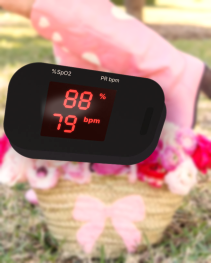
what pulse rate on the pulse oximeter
79 bpm
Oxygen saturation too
88 %
